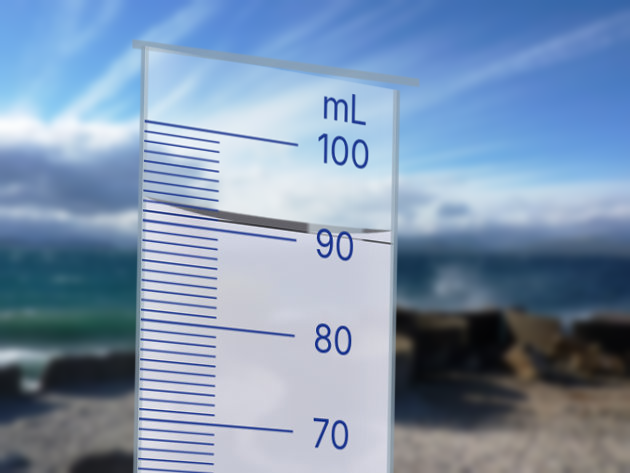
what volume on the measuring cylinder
91 mL
